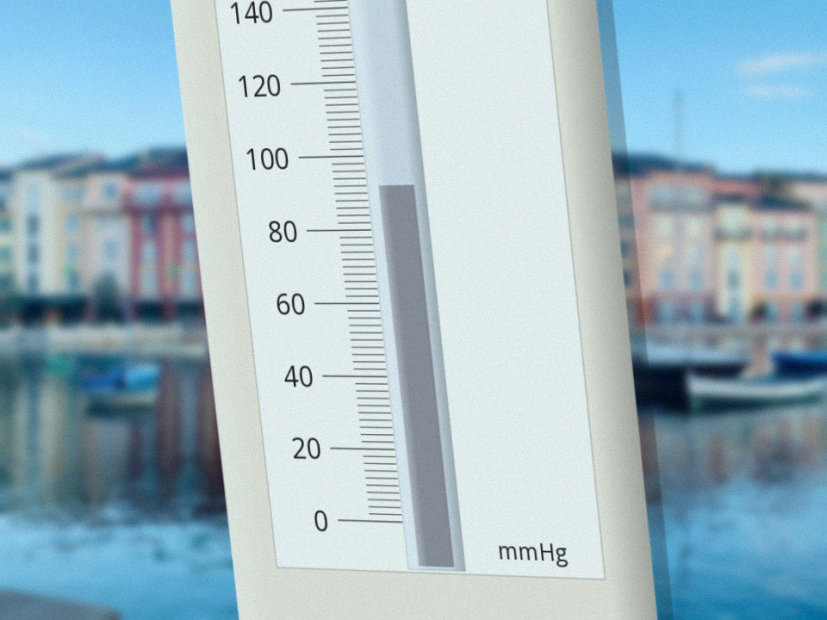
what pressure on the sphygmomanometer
92 mmHg
